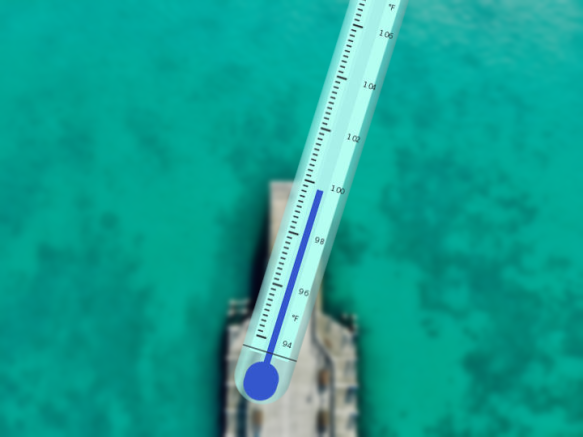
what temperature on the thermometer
99.8 °F
